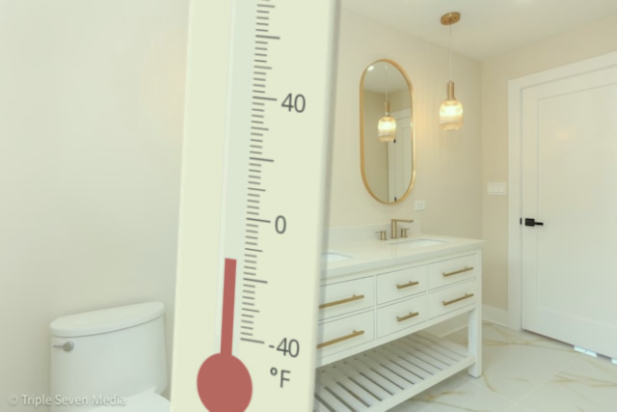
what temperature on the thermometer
-14 °F
